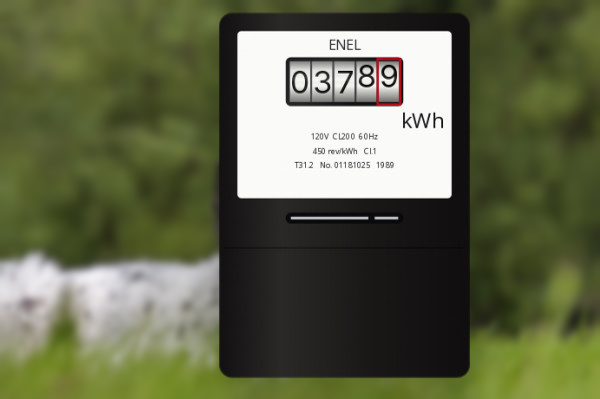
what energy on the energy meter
378.9 kWh
